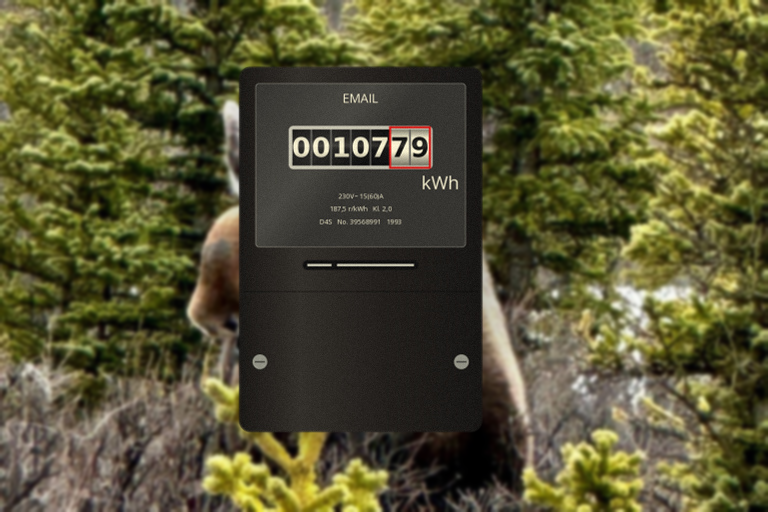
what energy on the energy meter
107.79 kWh
